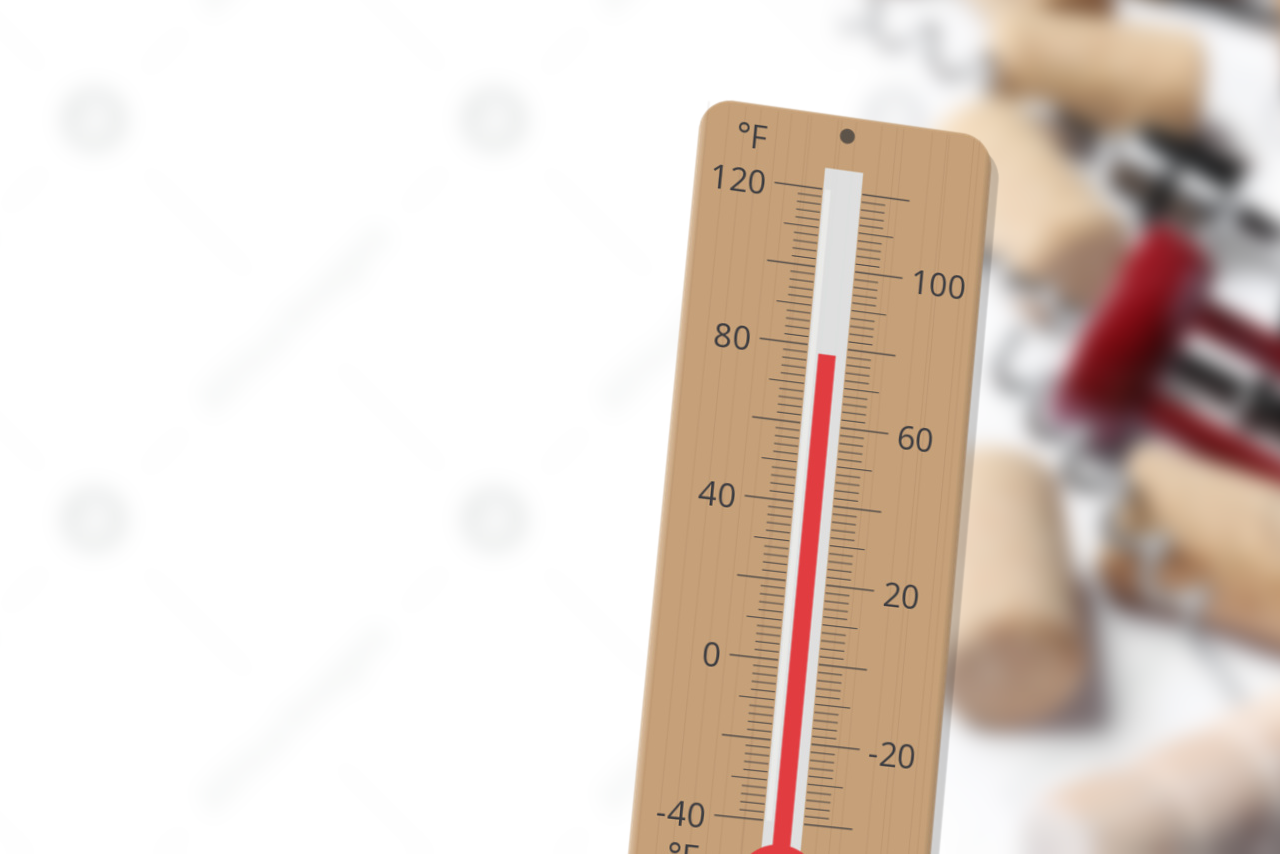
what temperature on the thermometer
78 °F
